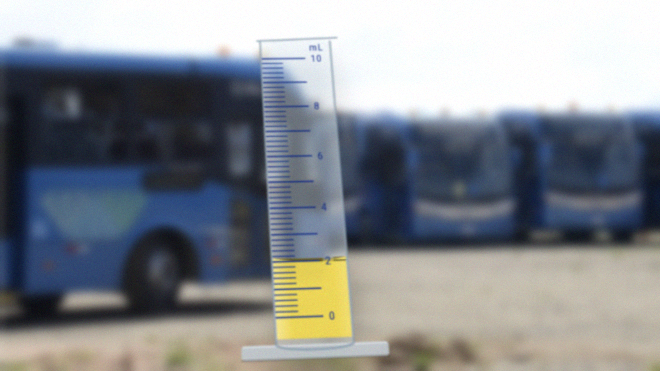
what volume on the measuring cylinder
2 mL
